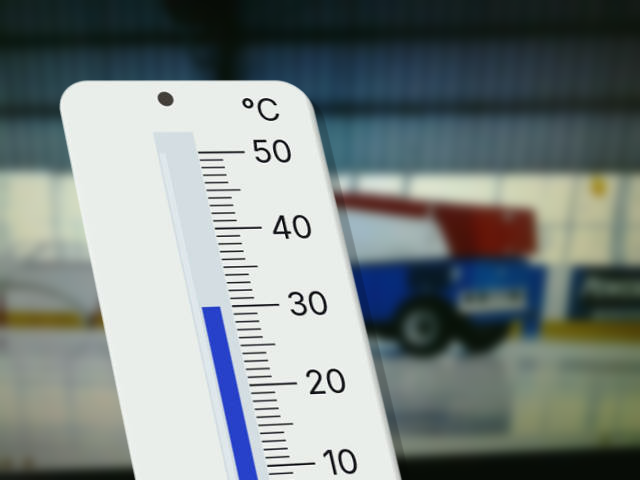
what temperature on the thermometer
30 °C
